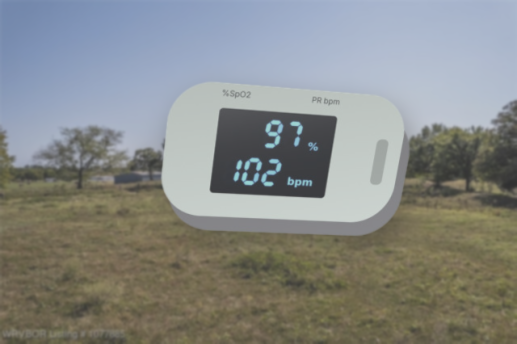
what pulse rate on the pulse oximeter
102 bpm
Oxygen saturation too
97 %
